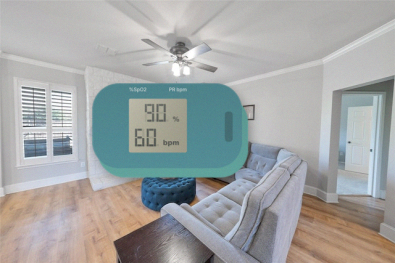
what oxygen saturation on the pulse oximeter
90 %
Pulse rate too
60 bpm
